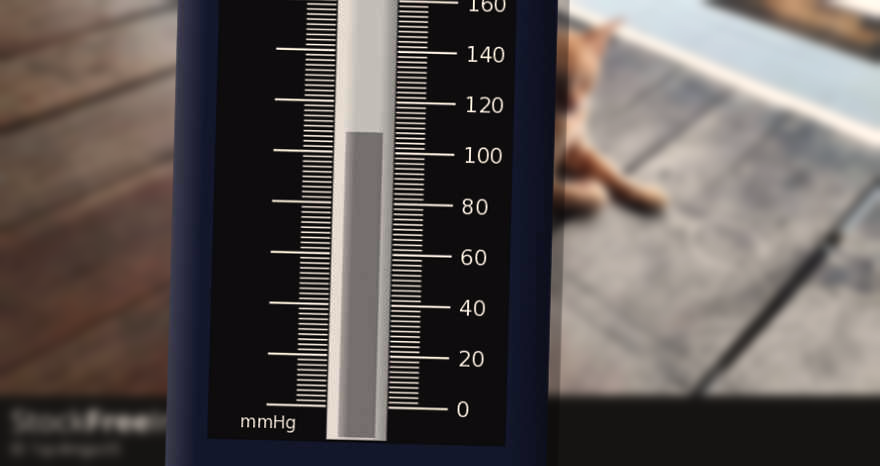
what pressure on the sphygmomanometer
108 mmHg
